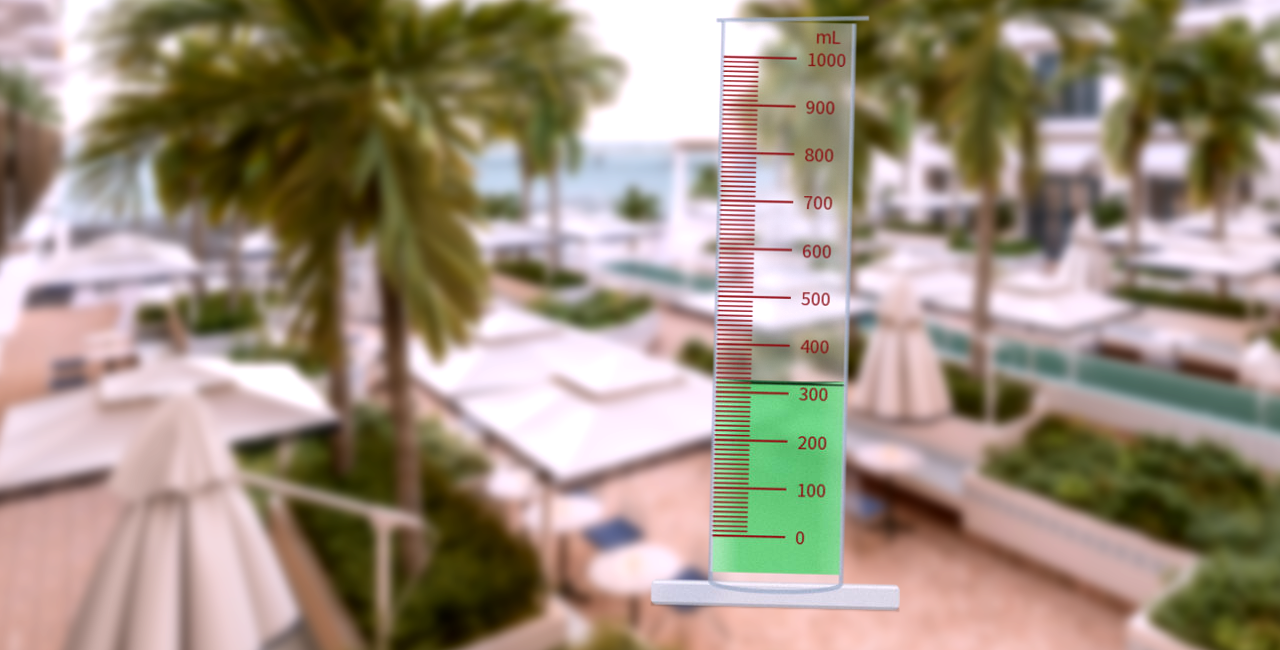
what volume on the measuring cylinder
320 mL
